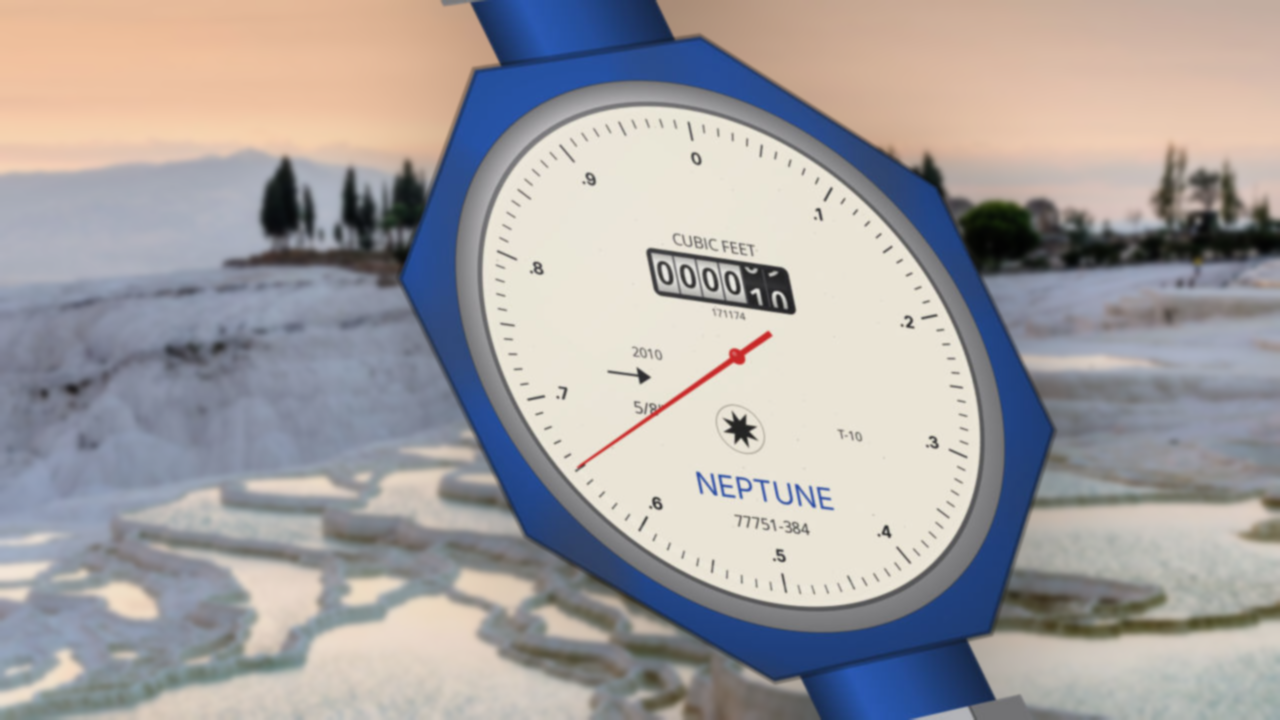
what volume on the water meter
9.65 ft³
